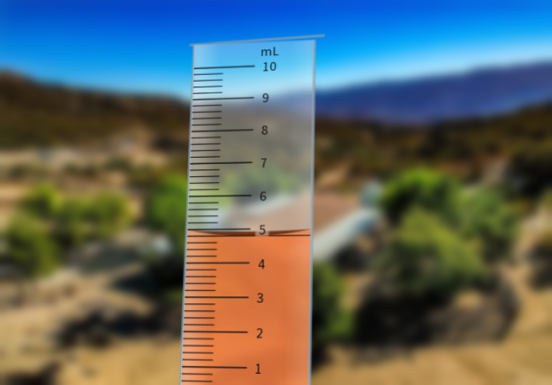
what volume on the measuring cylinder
4.8 mL
